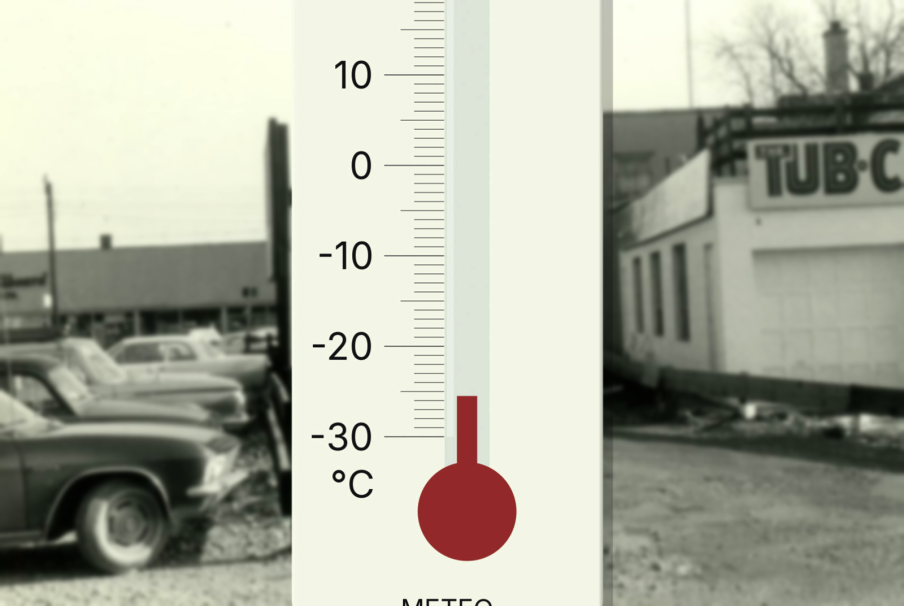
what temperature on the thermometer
-25.5 °C
